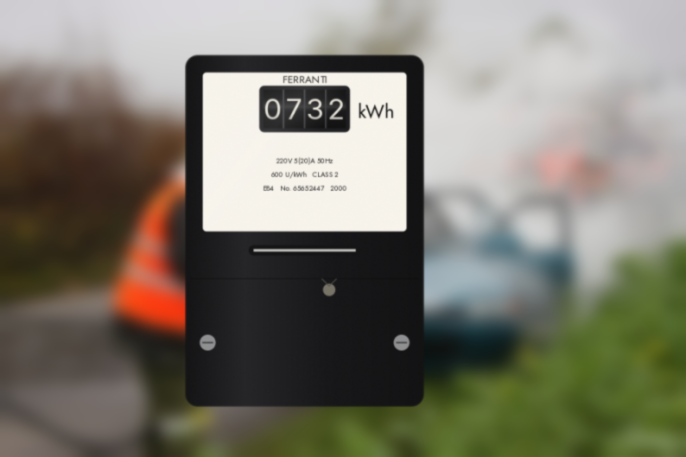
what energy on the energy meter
732 kWh
